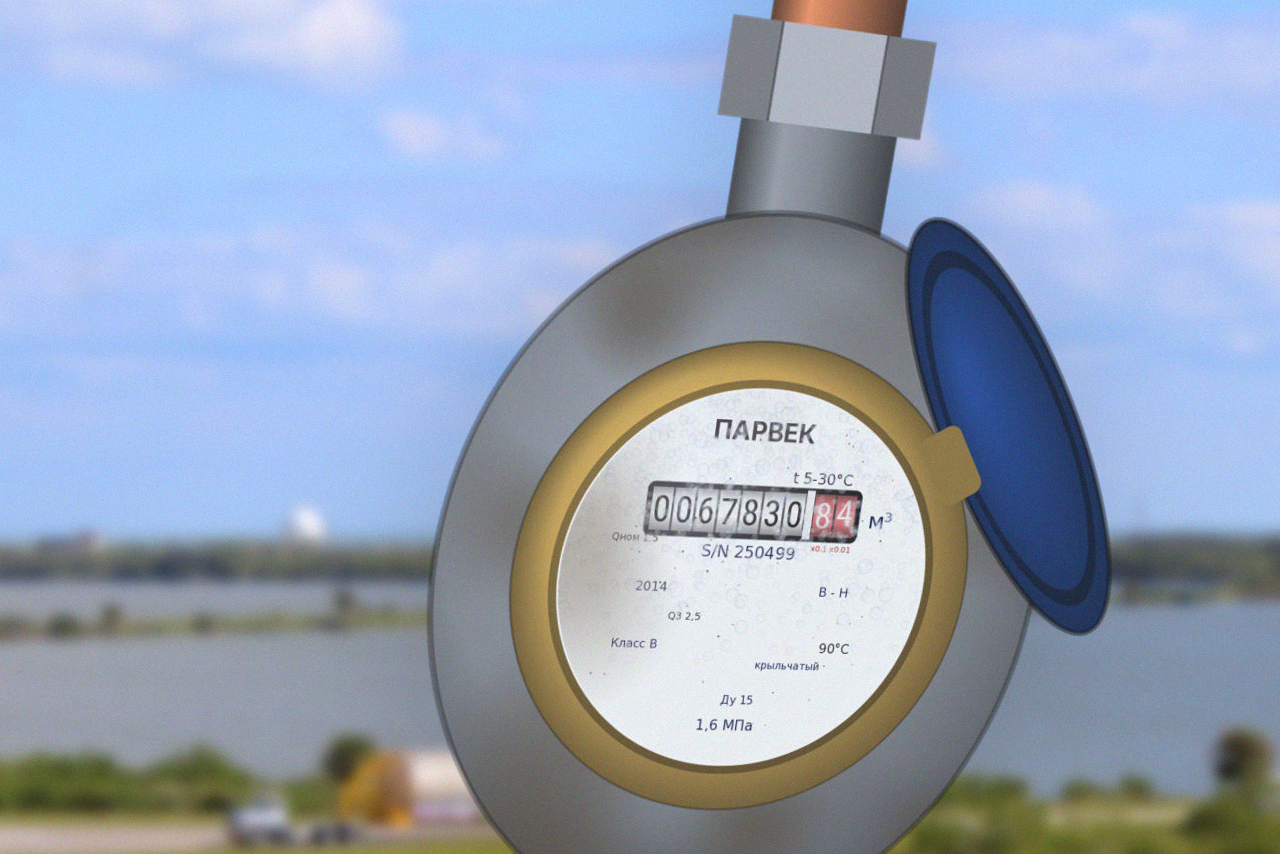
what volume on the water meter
67830.84 m³
